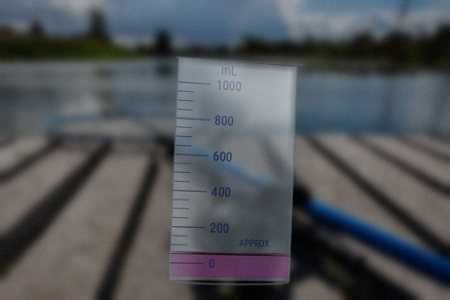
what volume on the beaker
50 mL
